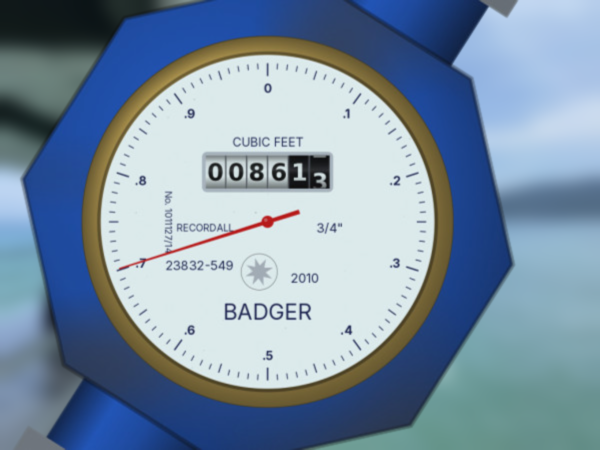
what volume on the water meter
8612.70 ft³
